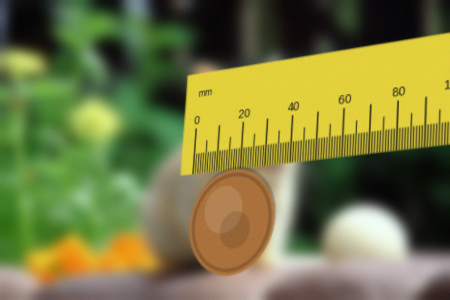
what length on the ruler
35 mm
